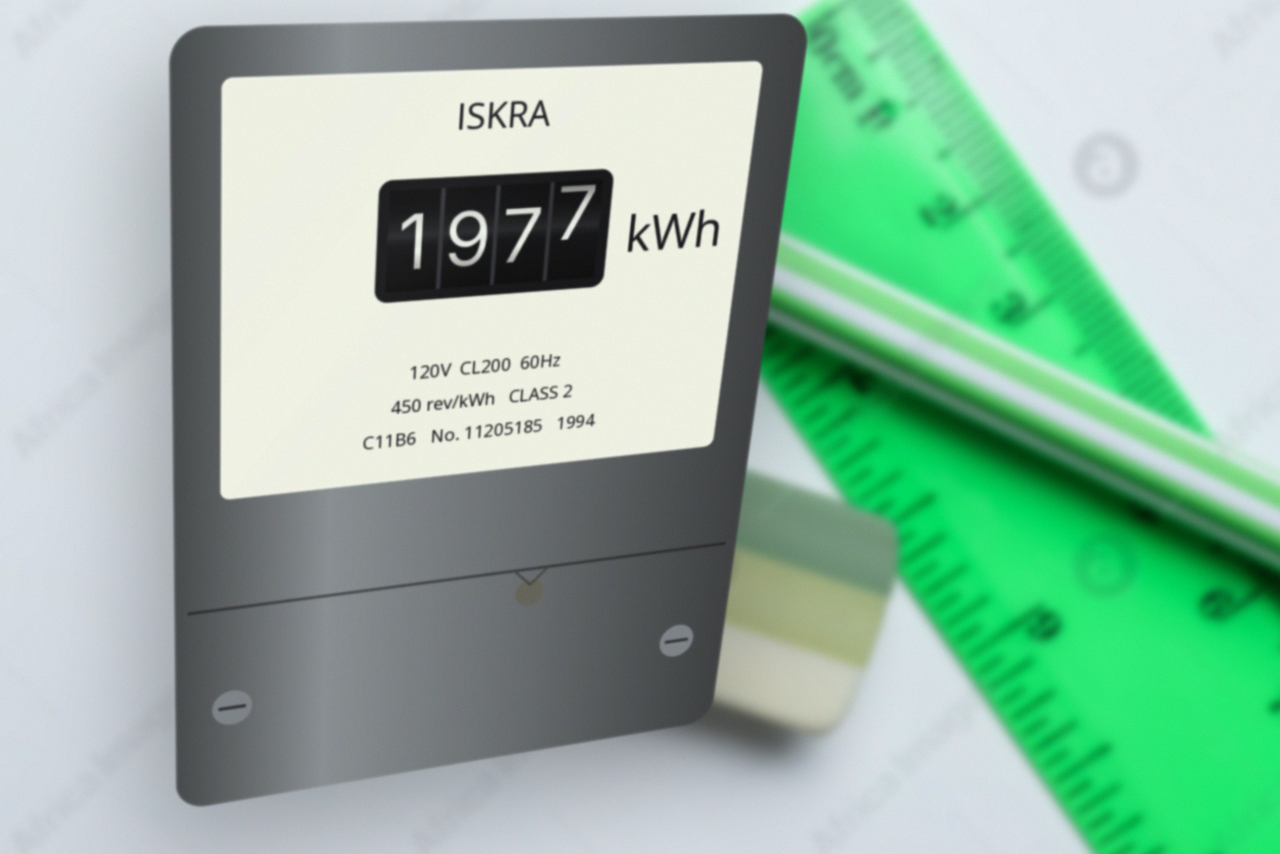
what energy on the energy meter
1977 kWh
